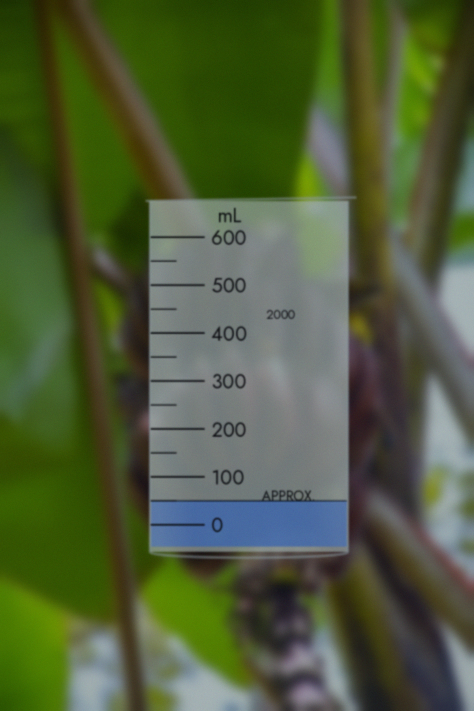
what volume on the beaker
50 mL
